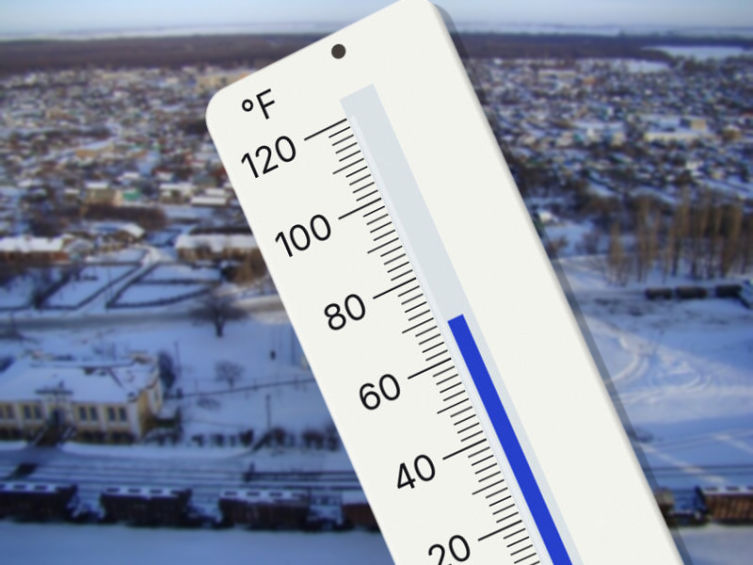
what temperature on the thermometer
68 °F
